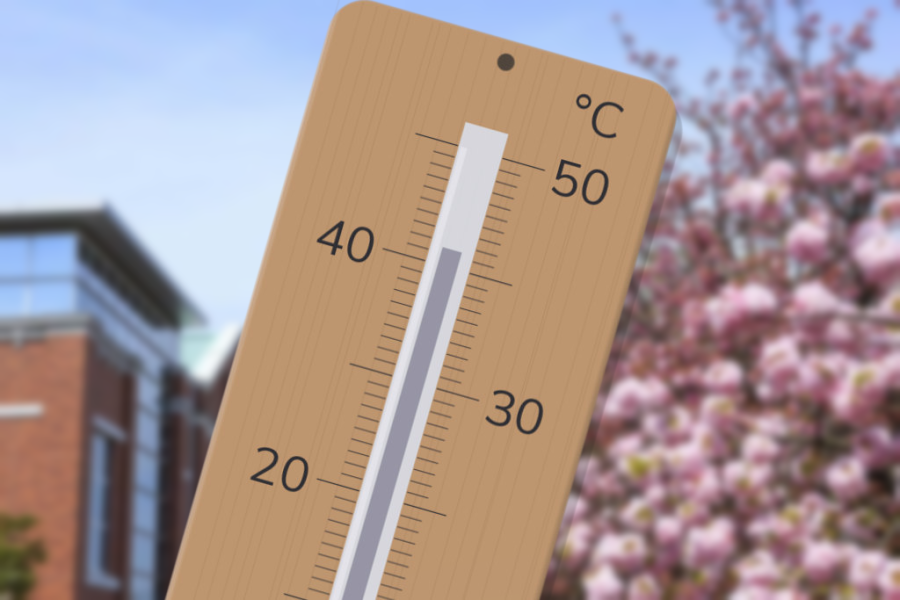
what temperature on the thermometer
41.5 °C
